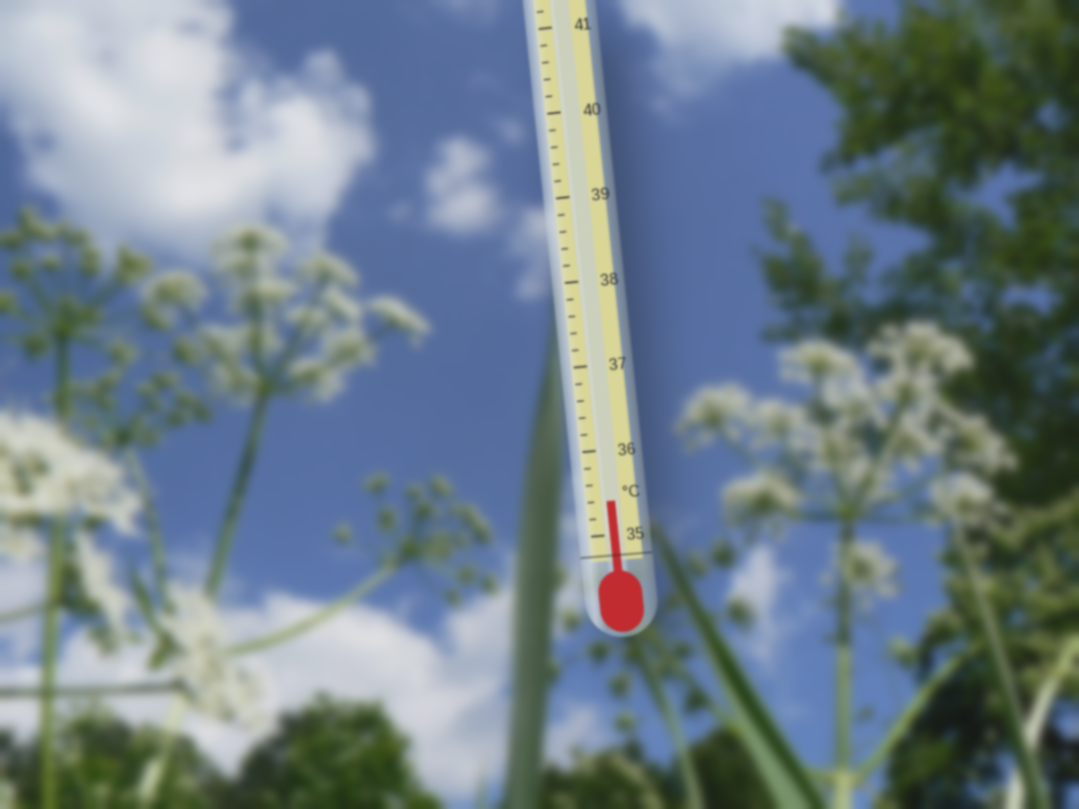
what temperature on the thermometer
35.4 °C
